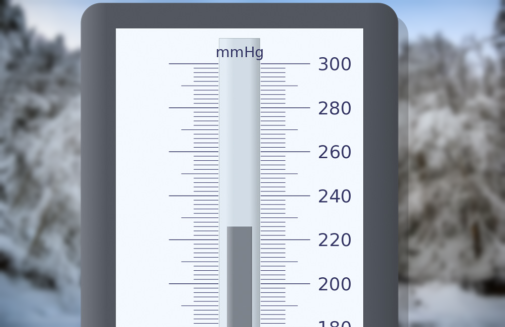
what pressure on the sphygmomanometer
226 mmHg
